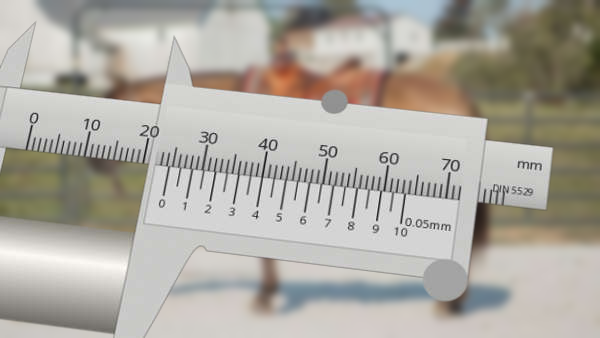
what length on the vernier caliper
24.4 mm
